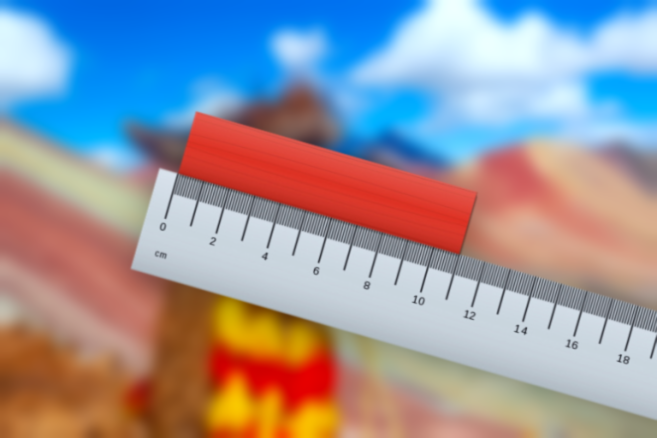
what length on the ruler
11 cm
